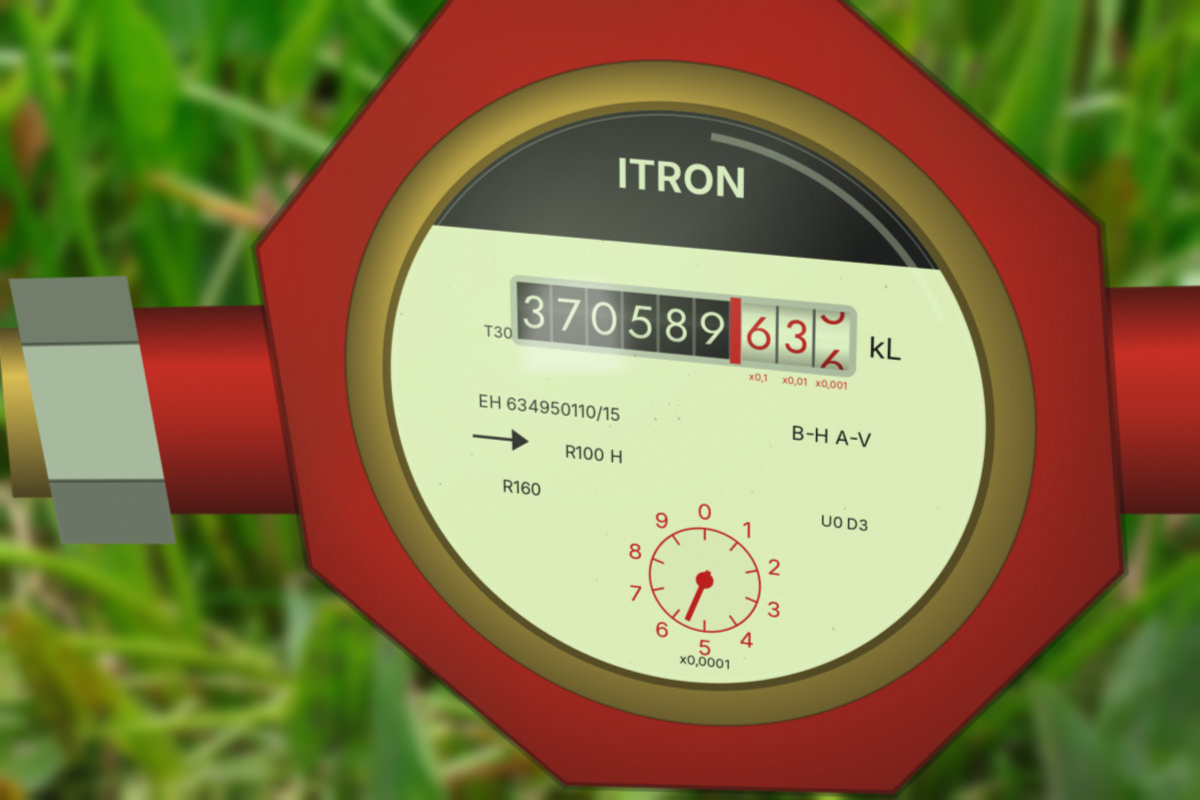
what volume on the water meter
370589.6355 kL
